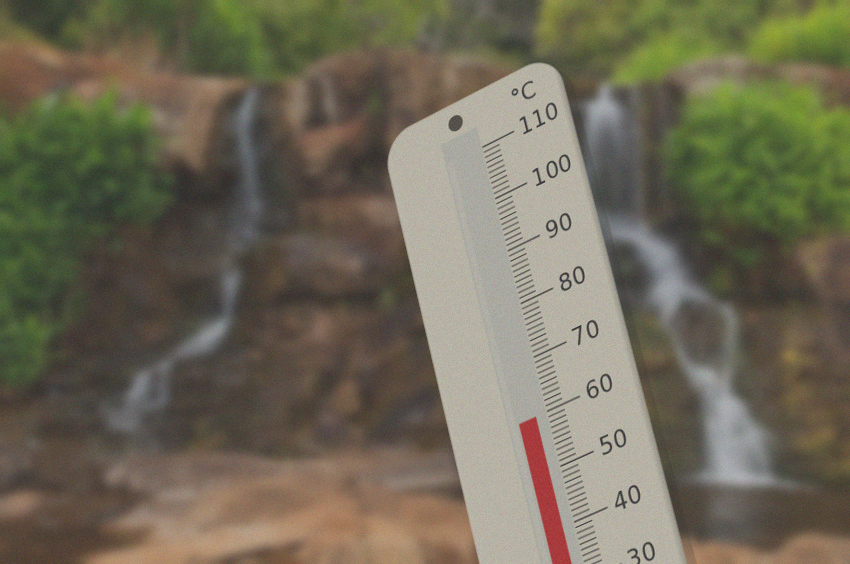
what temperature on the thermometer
60 °C
